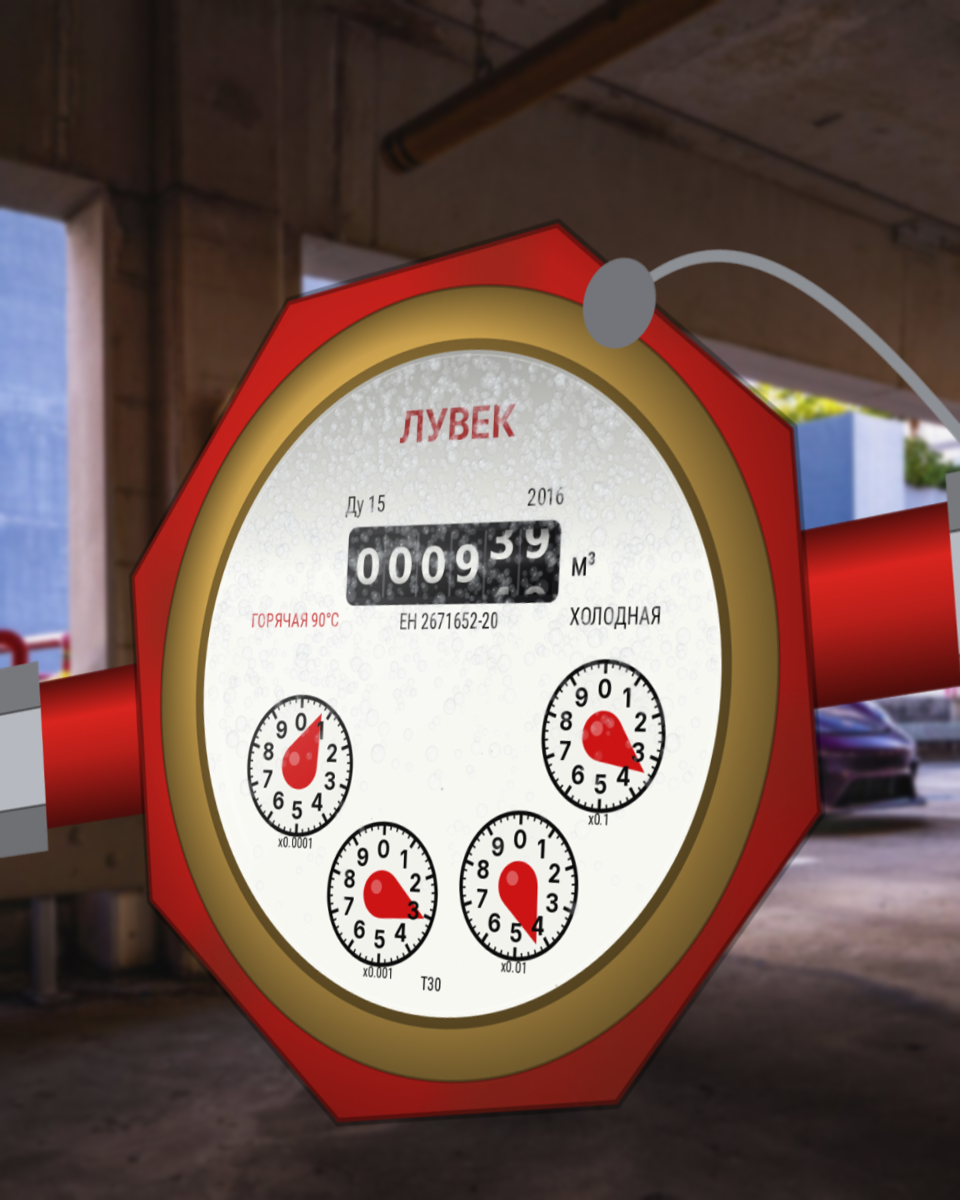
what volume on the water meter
939.3430 m³
